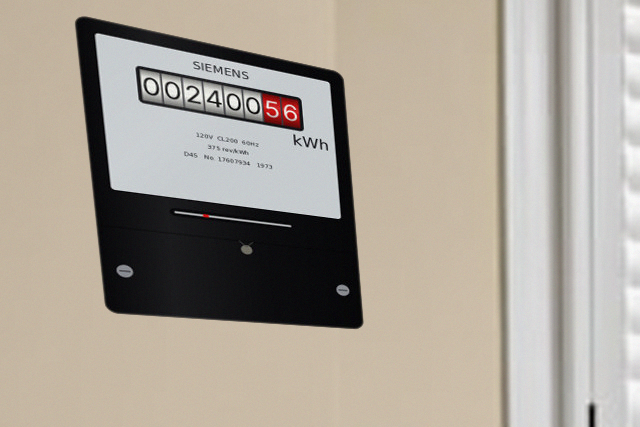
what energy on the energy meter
2400.56 kWh
